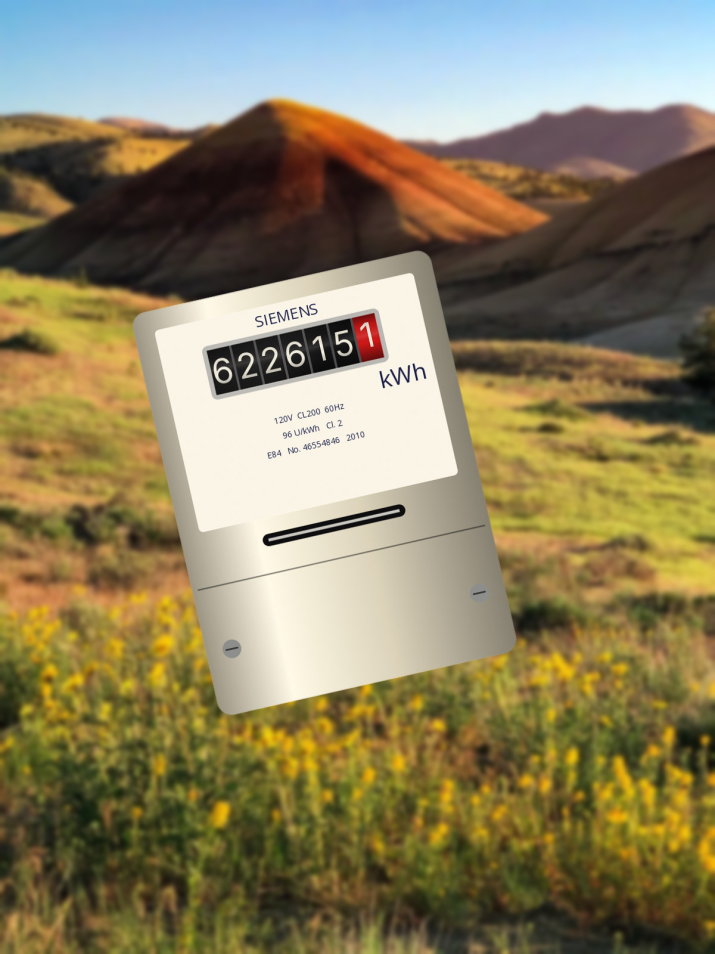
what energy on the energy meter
622615.1 kWh
